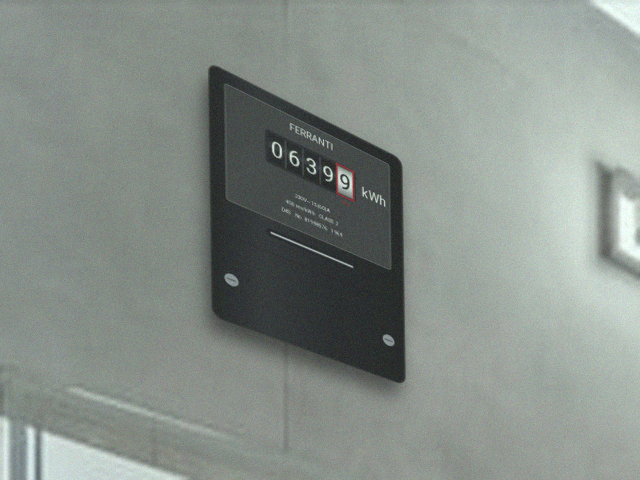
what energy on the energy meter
639.9 kWh
